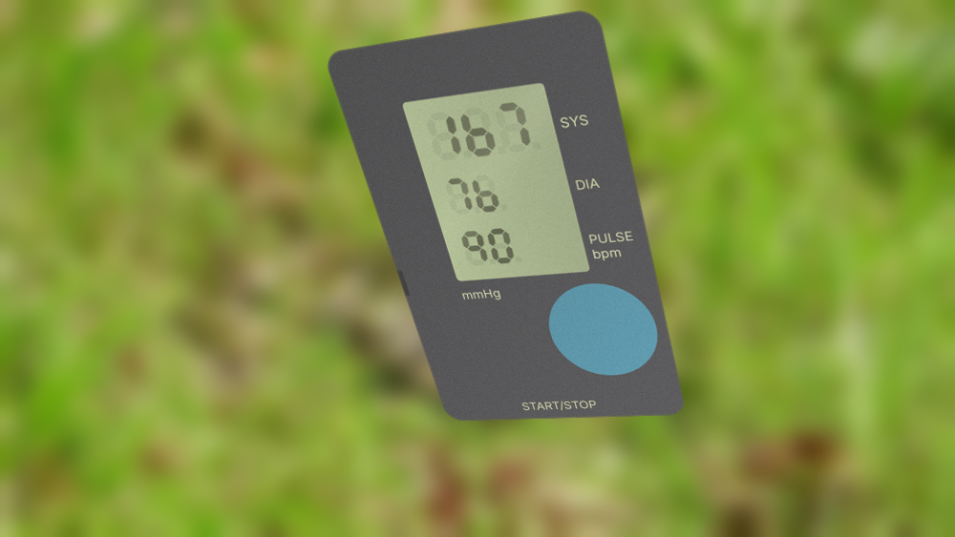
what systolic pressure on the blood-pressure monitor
167 mmHg
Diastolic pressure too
76 mmHg
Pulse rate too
90 bpm
